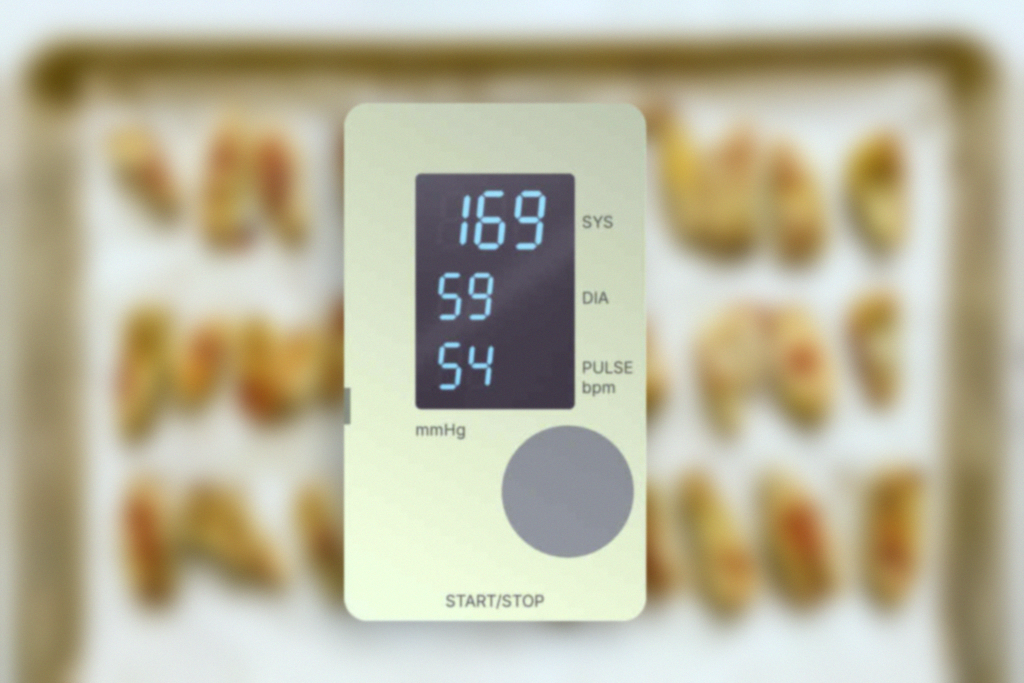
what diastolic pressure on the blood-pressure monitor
59 mmHg
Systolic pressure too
169 mmHg
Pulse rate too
54 bpm
